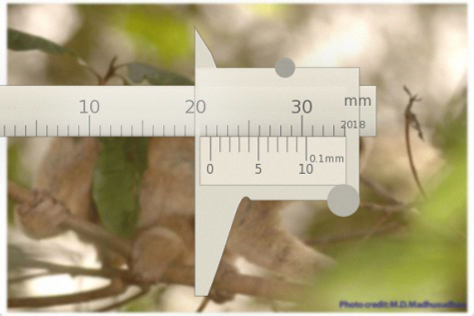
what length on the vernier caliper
21.4 mm
